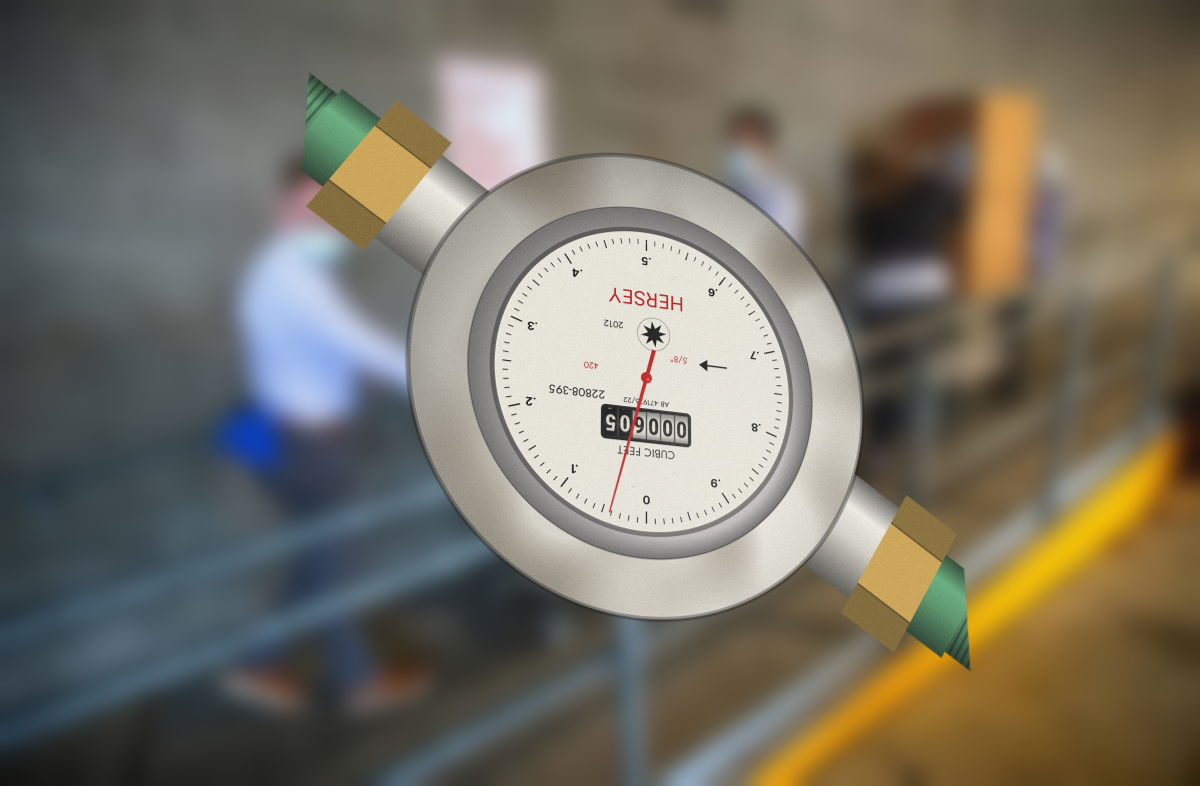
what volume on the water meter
605.04 ft³
